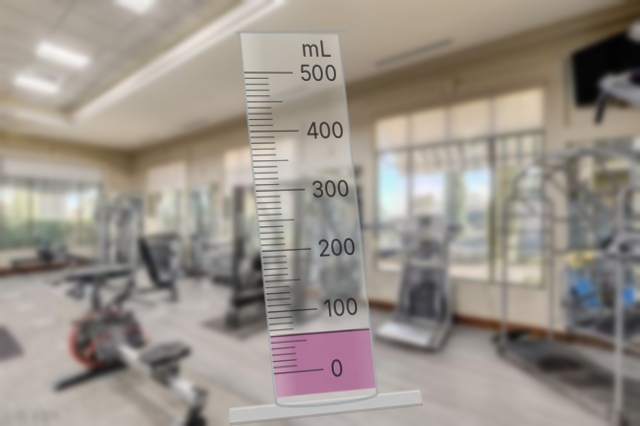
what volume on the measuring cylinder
60 mL
